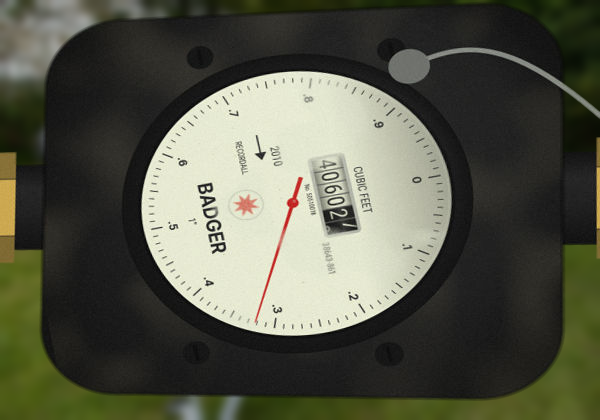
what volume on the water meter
406027.32 ft³
